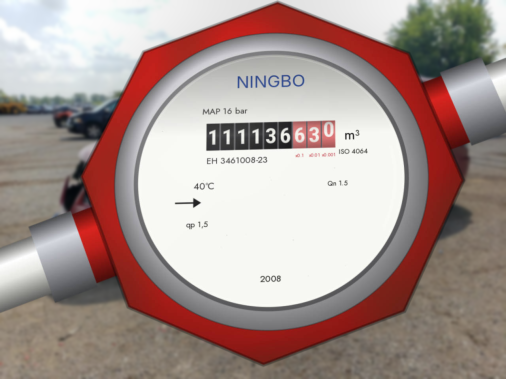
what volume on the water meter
111136.630 m³
